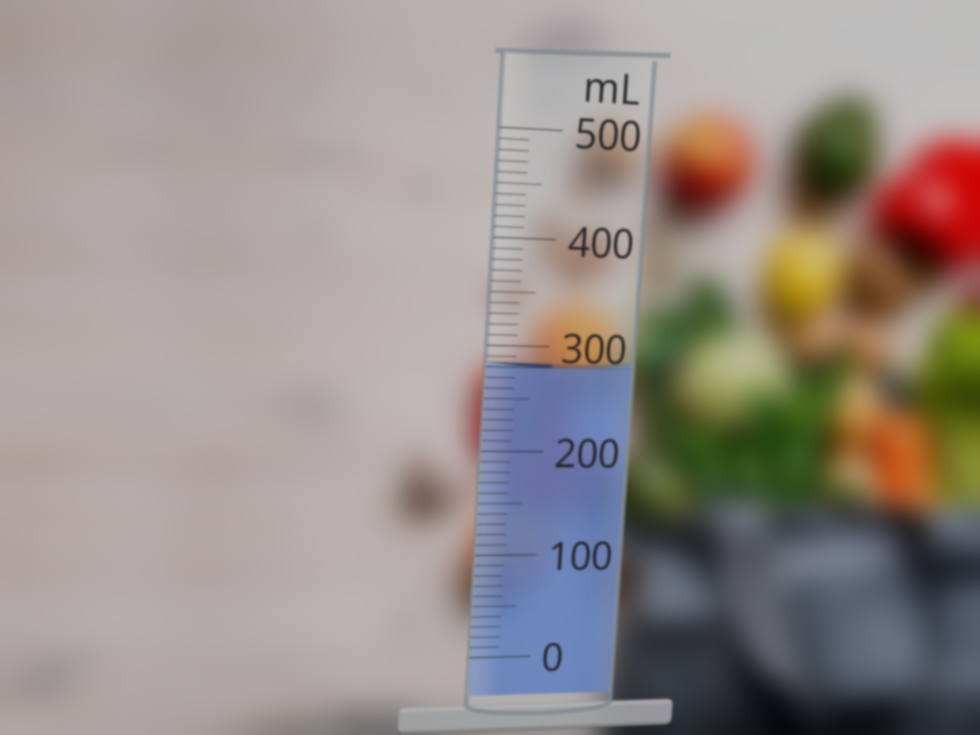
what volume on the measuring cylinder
280 mL
